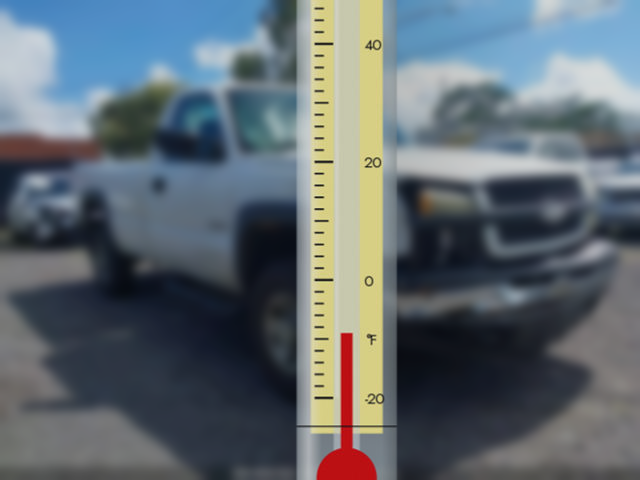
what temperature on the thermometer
-9 °F
